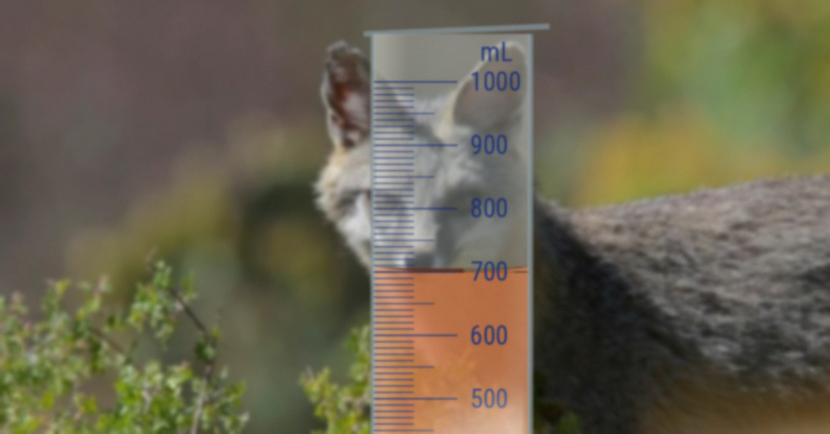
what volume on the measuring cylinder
700 mL
